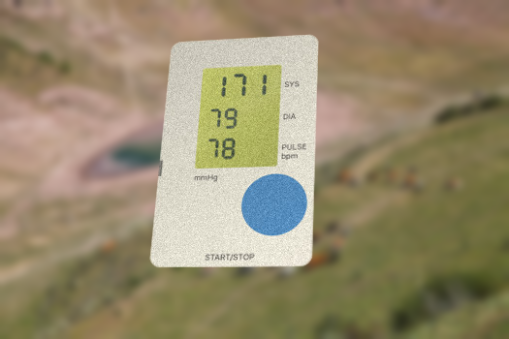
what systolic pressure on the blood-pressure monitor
171 mmHg
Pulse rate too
78 bpm
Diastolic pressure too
79 mmHg
